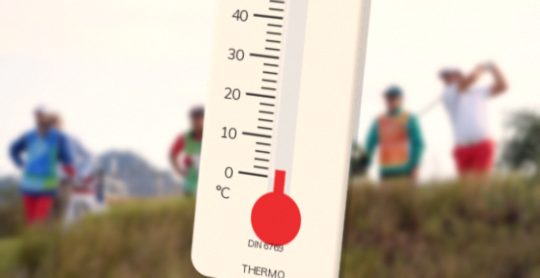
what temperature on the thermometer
2 °C
